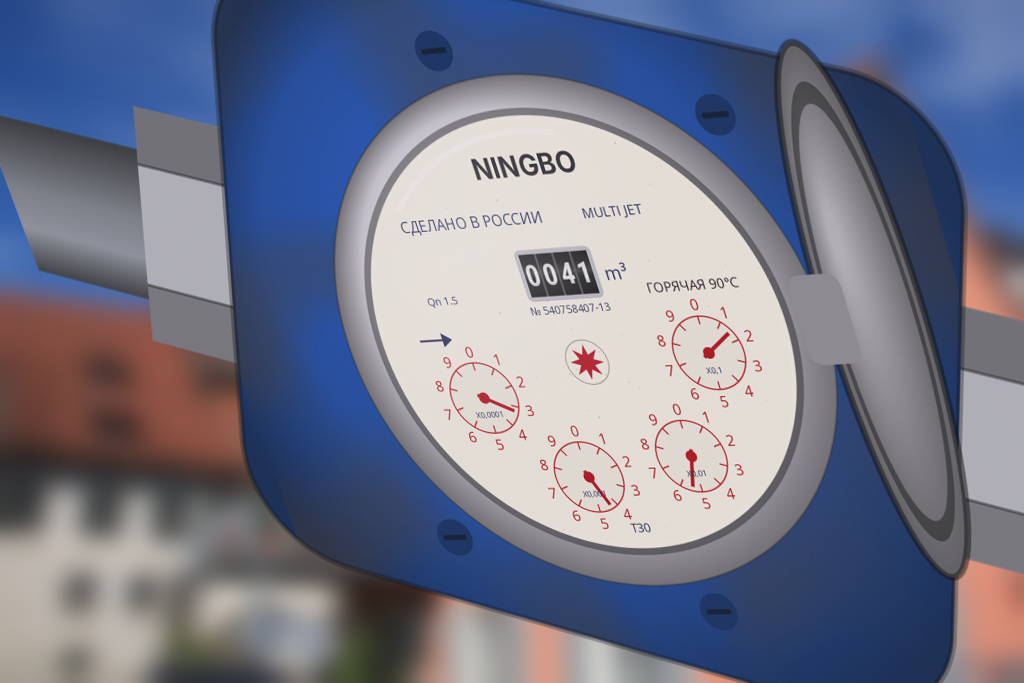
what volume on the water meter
41.1543 m³
